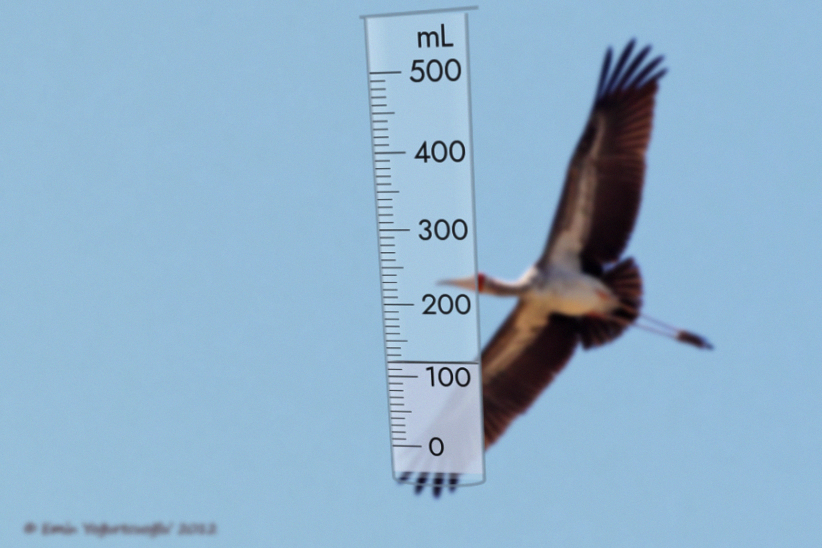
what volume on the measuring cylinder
120 mL
